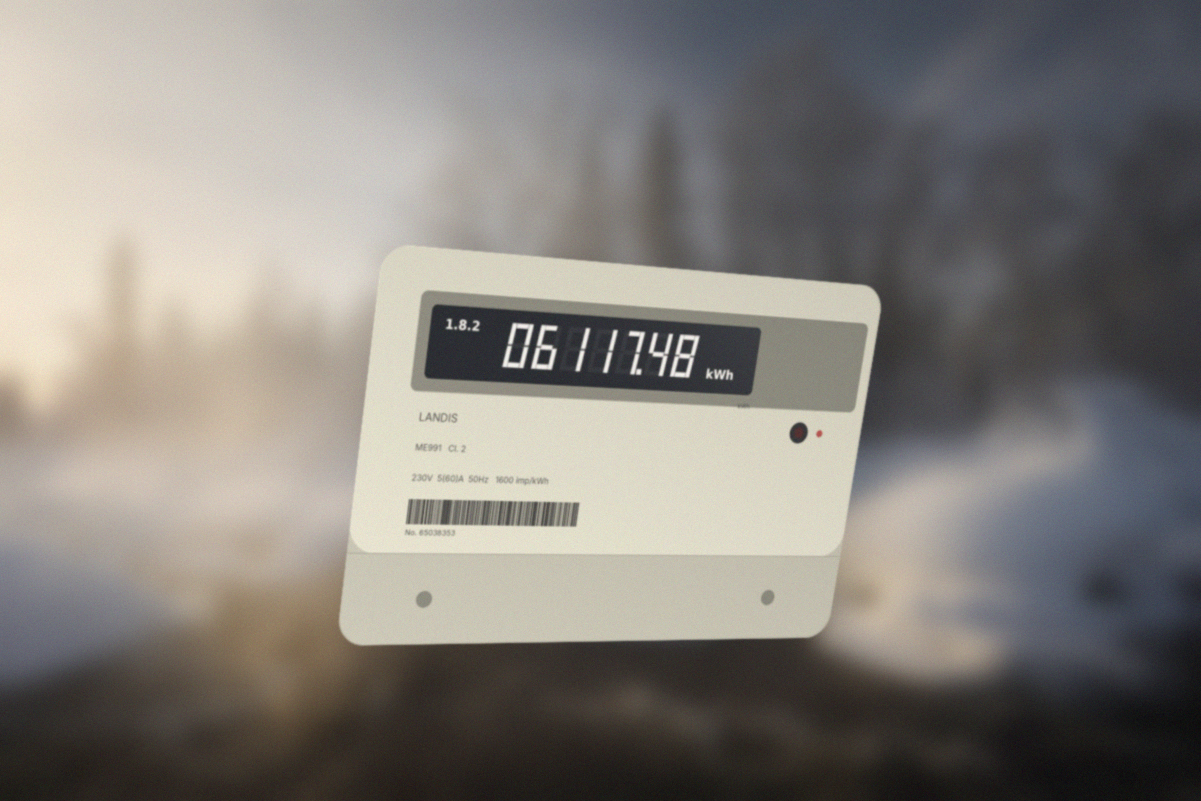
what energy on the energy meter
6117.48 kWh
